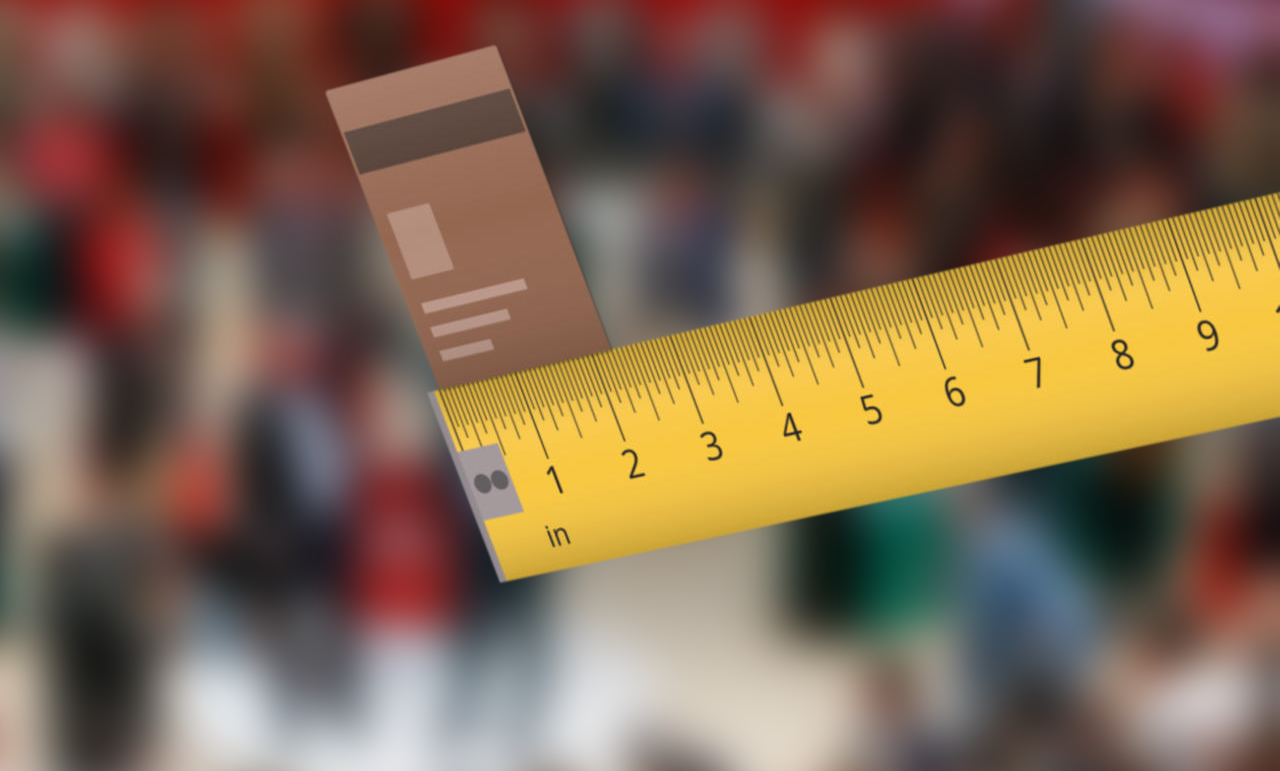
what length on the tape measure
2.25 in
